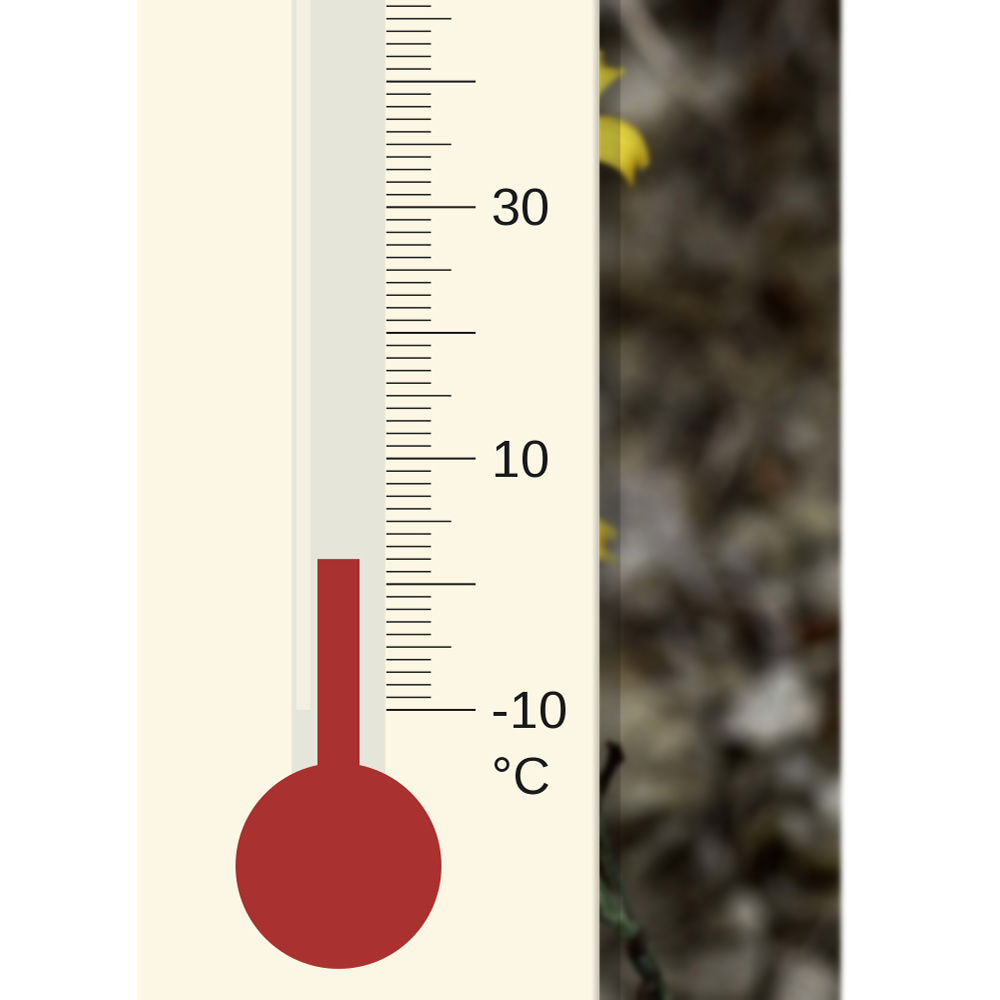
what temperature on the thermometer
2 °C
